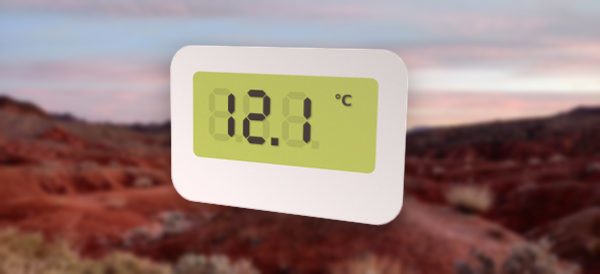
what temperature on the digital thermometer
12.1 °C
